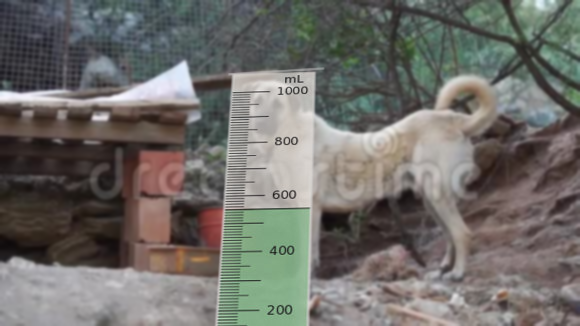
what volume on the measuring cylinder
550 mL
